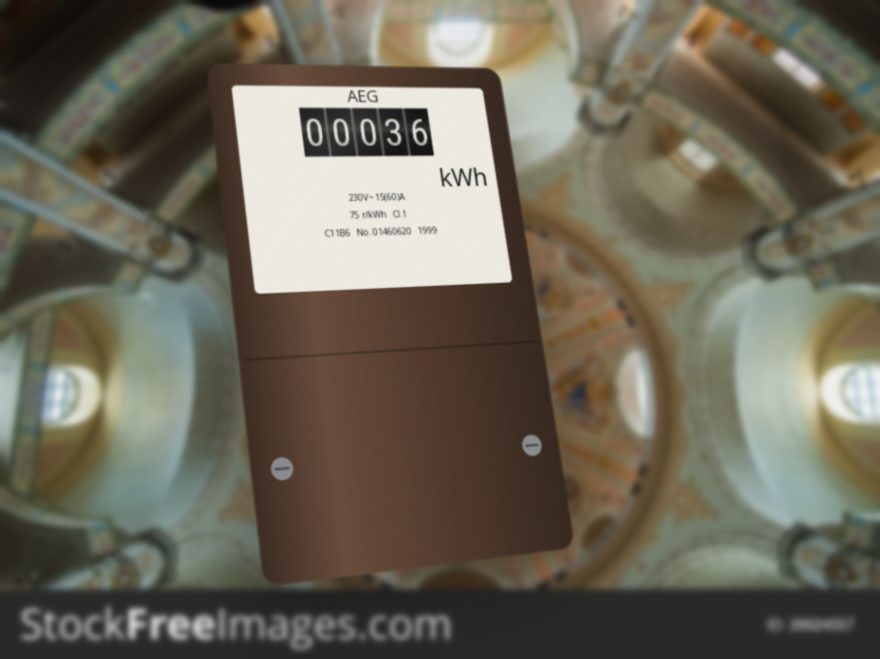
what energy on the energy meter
36 kWh
